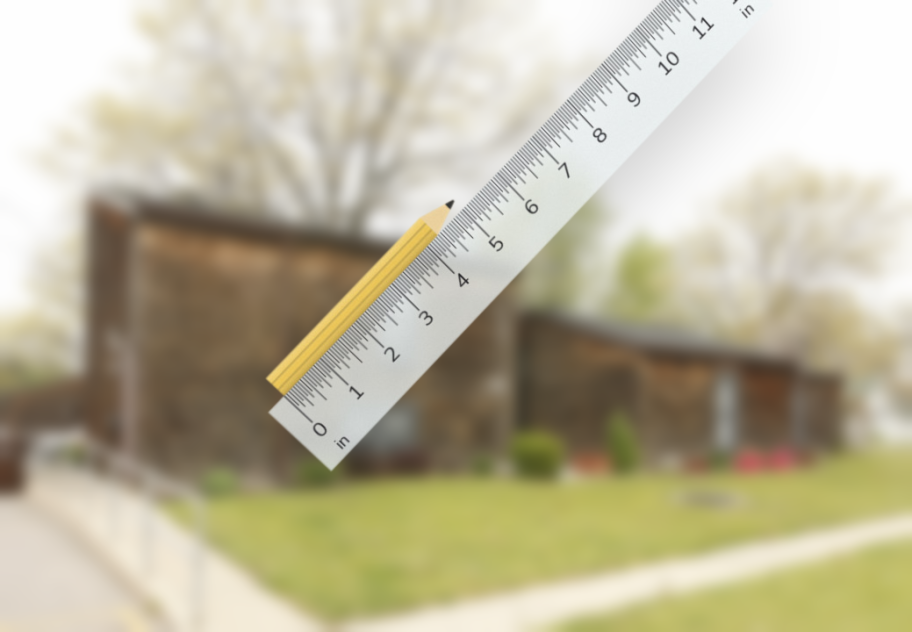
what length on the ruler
5 in
